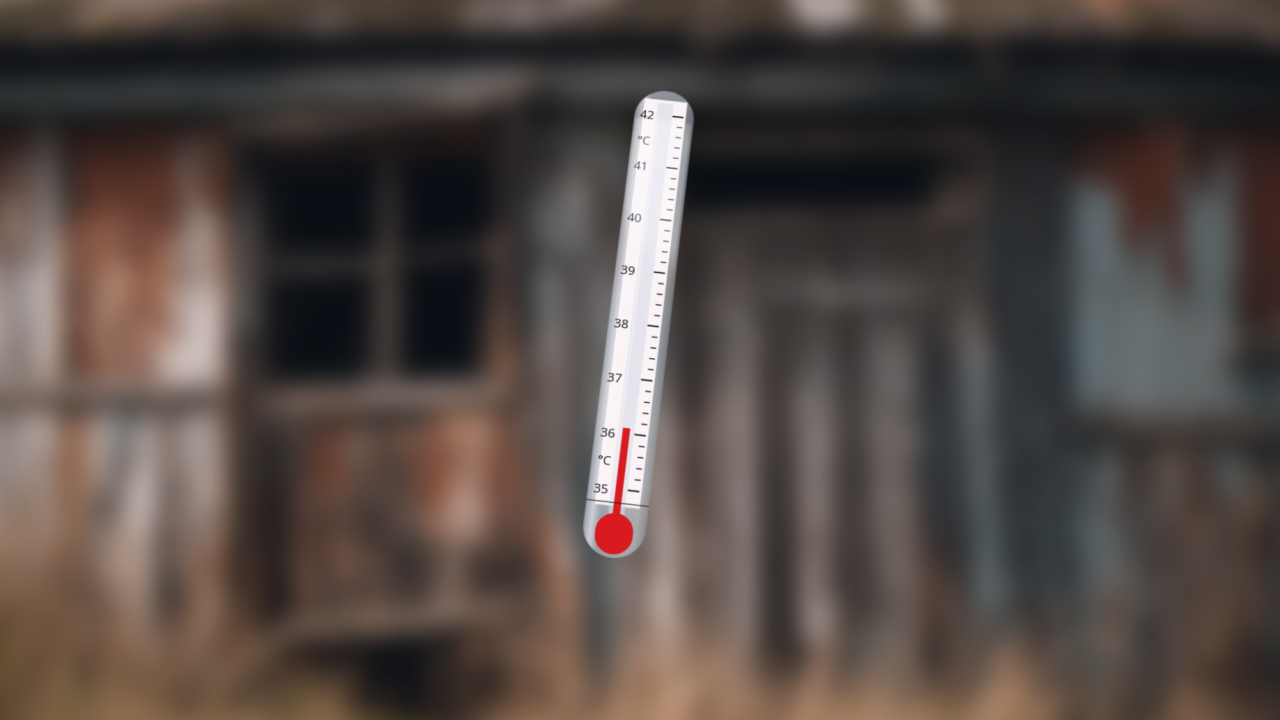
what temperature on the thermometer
36.1 °C
